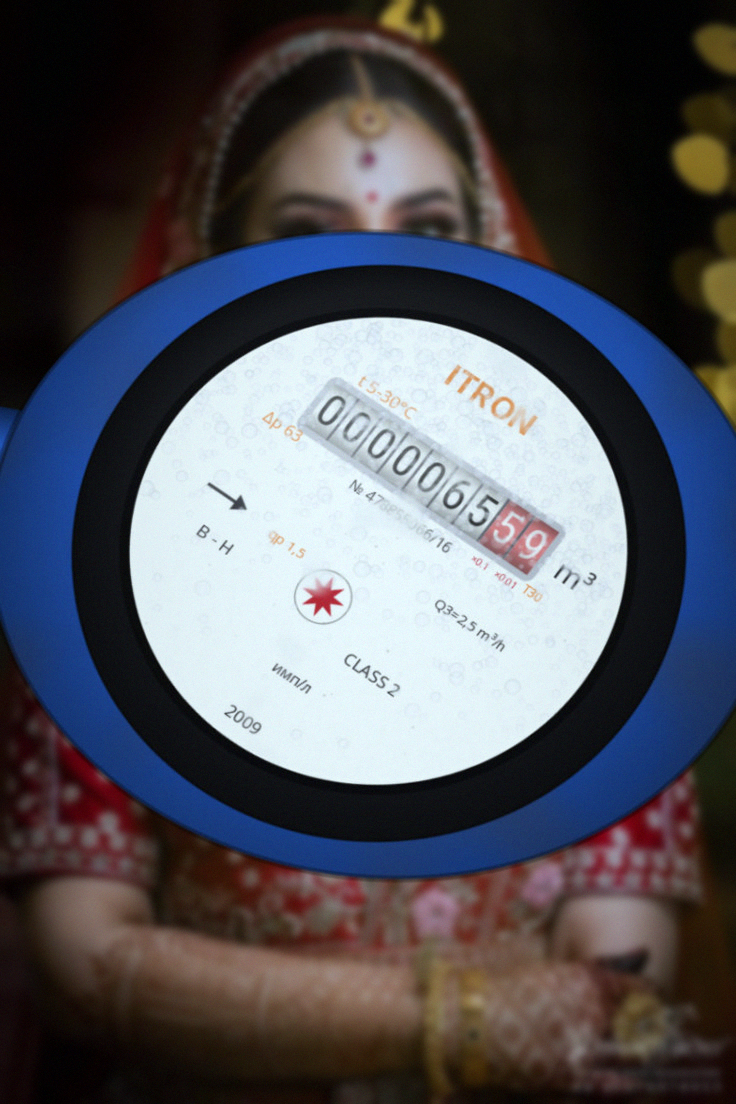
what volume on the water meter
65.59 m³
